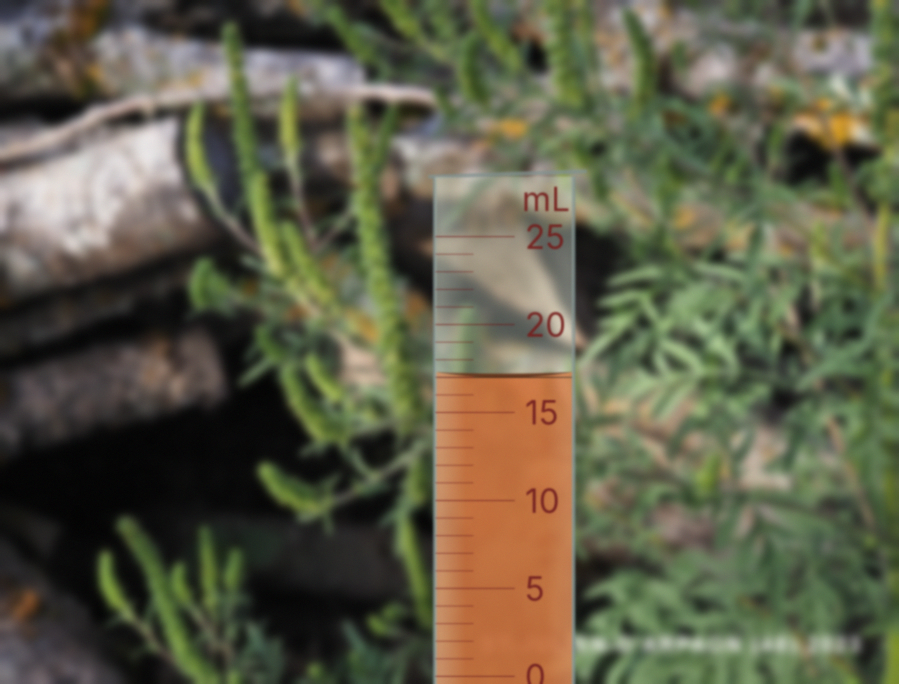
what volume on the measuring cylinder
17 mL
